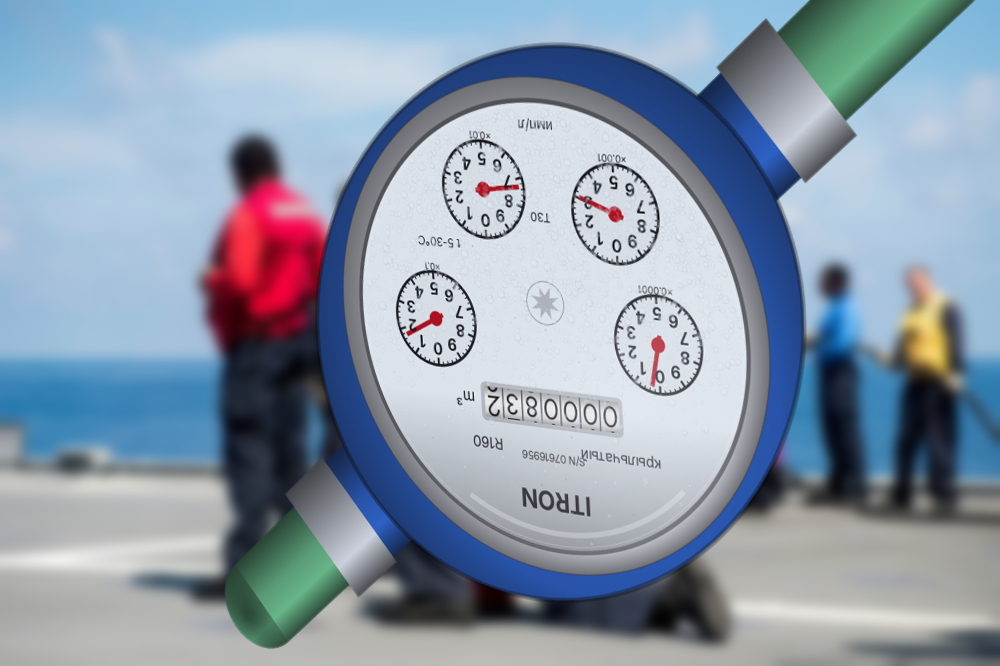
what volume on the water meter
832.1730 m³
